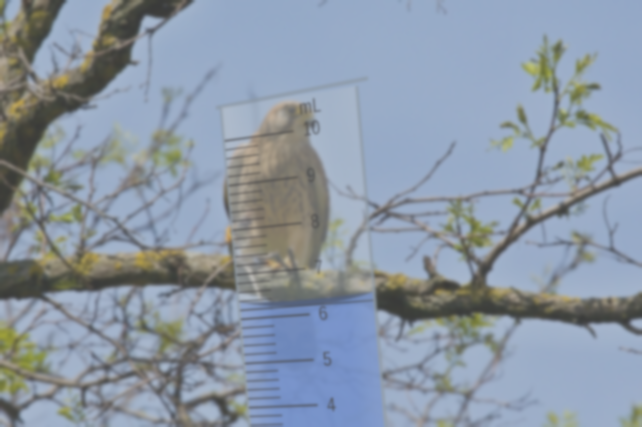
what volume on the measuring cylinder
6.2 mL
